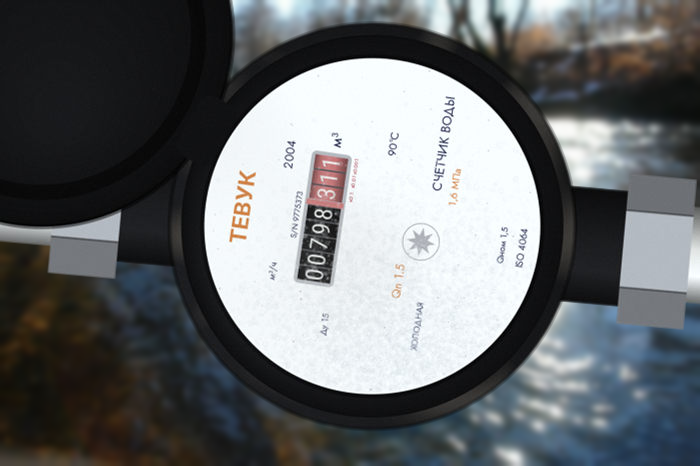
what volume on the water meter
798.311 m³
